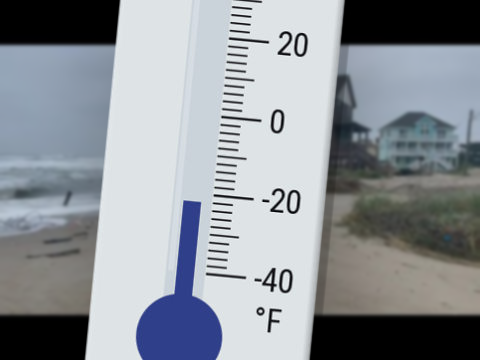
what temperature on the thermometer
-22 °F
